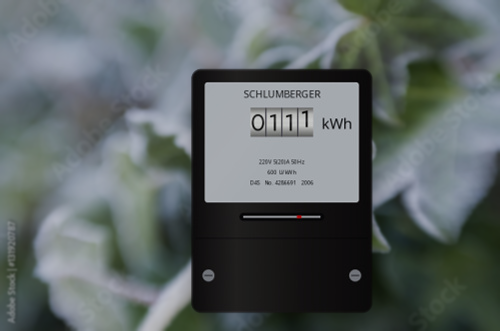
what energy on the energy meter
111 kWh
